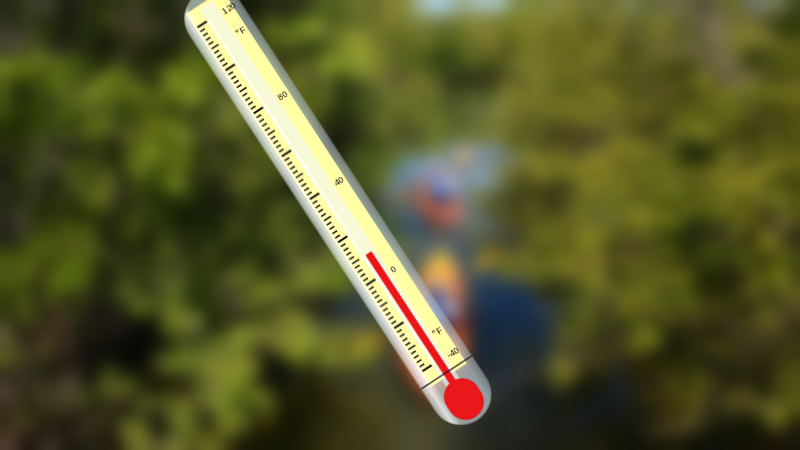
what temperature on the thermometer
10 °F
